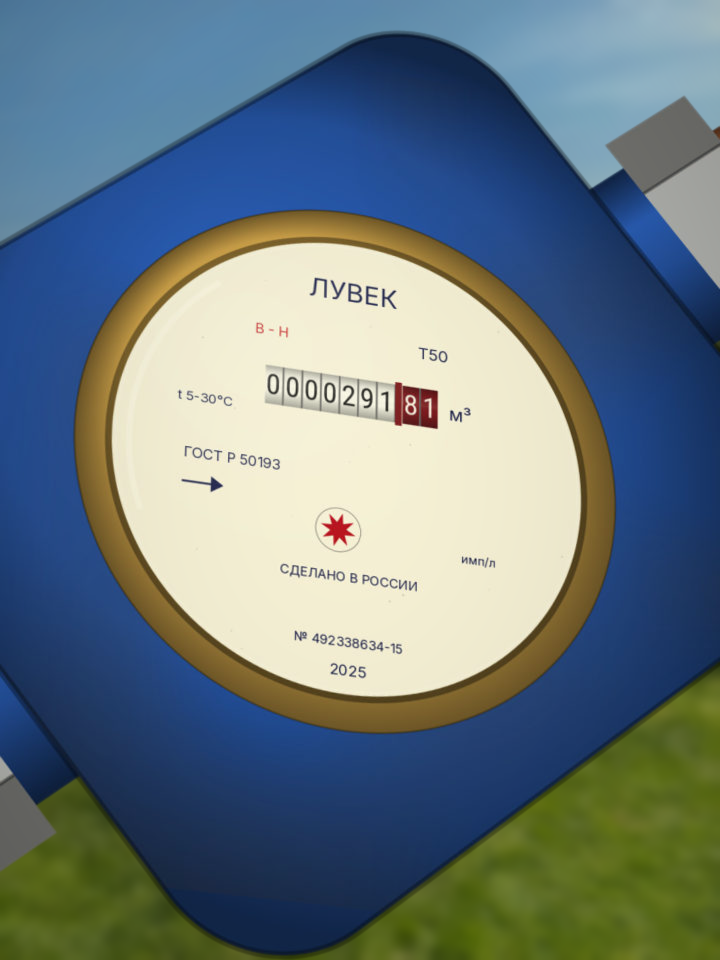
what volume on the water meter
291.81 m³
